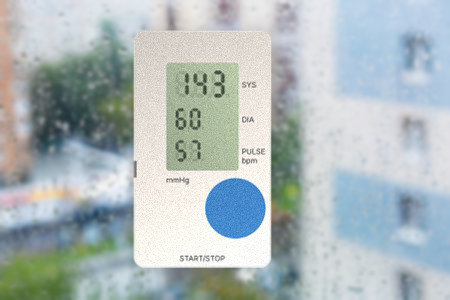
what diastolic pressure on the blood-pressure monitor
60 mmHg
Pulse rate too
57 bpm
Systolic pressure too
143 mmHg
